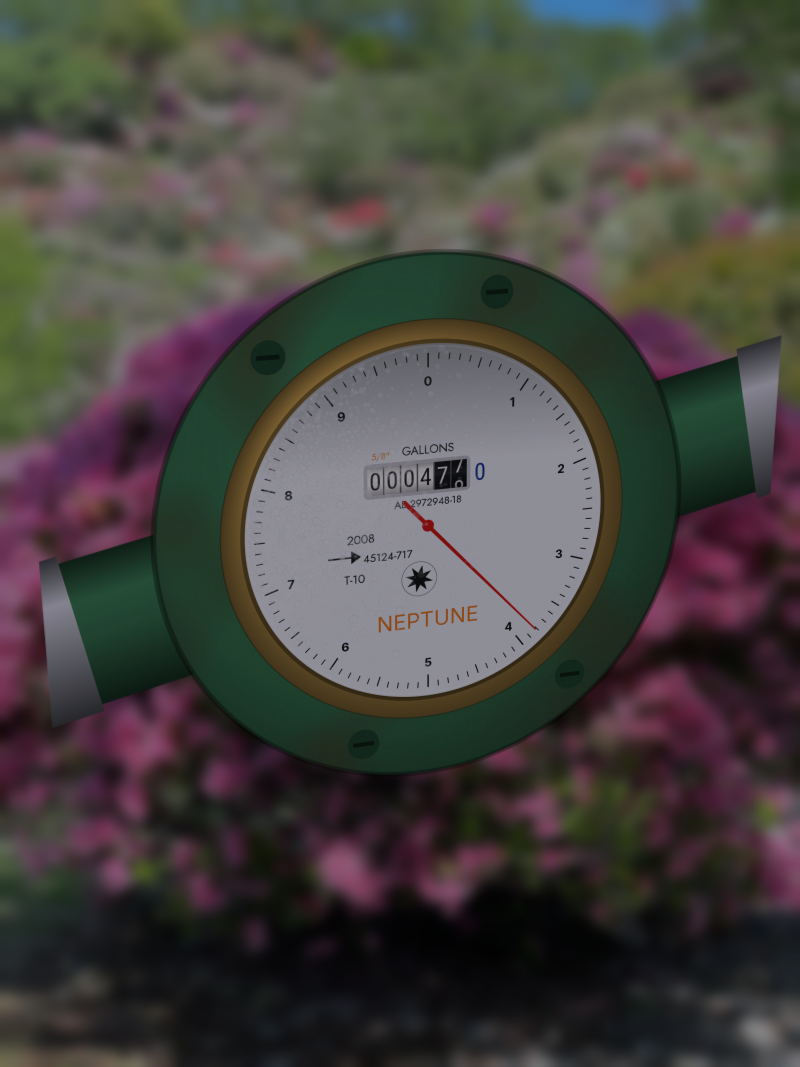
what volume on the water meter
4773.8 gal
